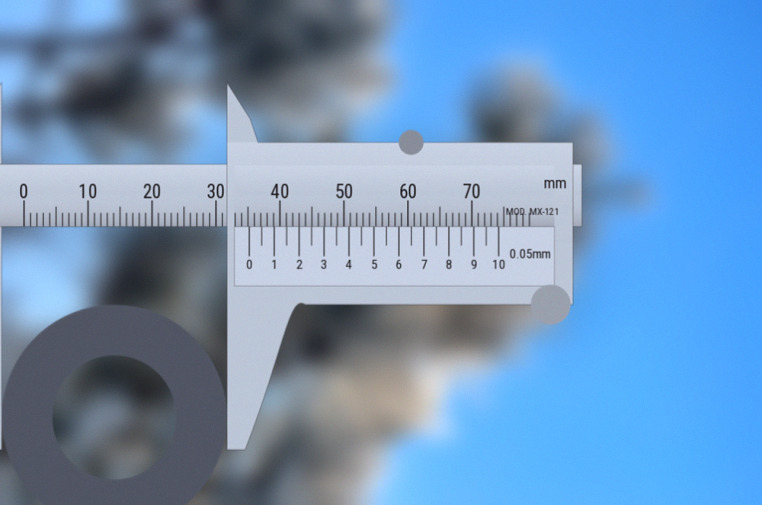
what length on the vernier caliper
35.2 mm
